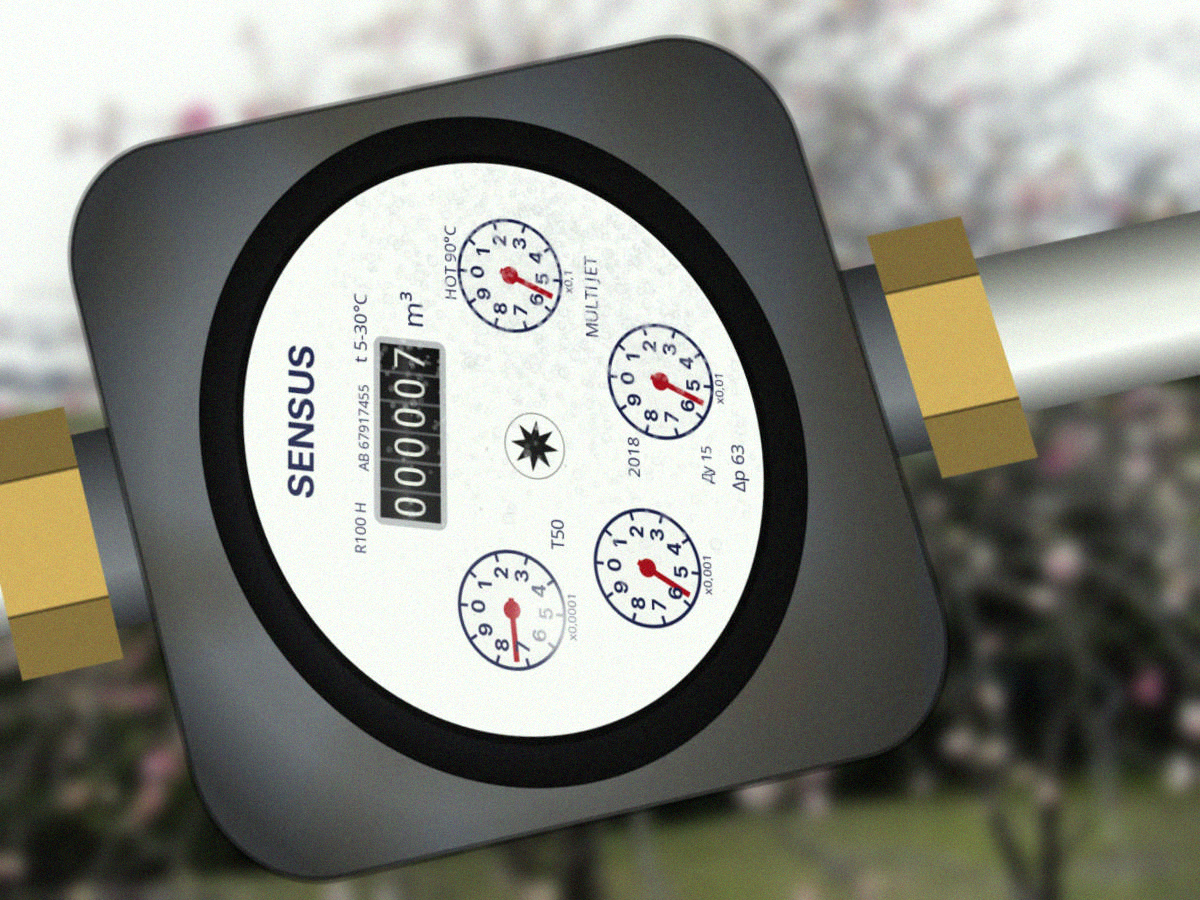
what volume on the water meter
7.5557 m³
